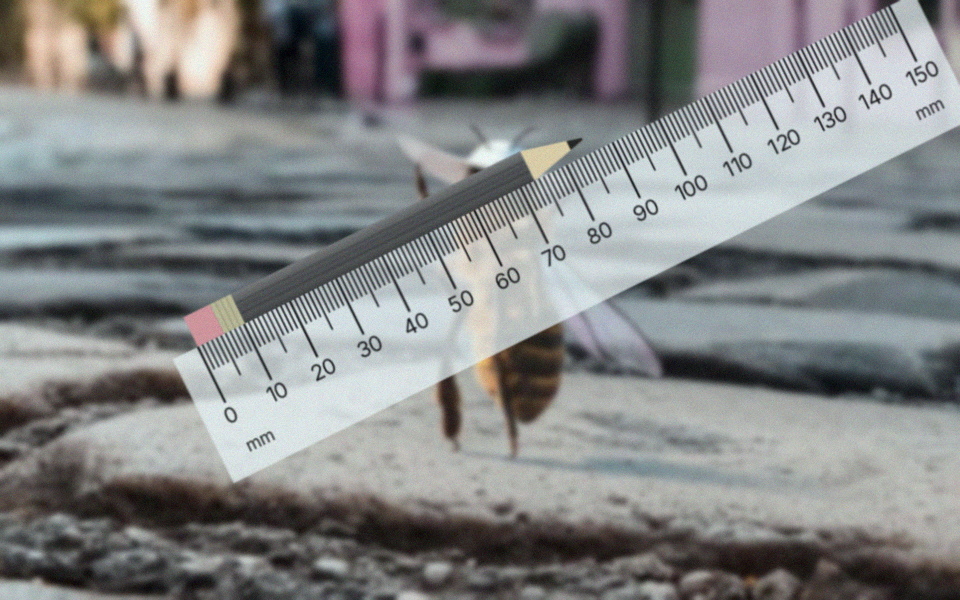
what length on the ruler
85 mm
